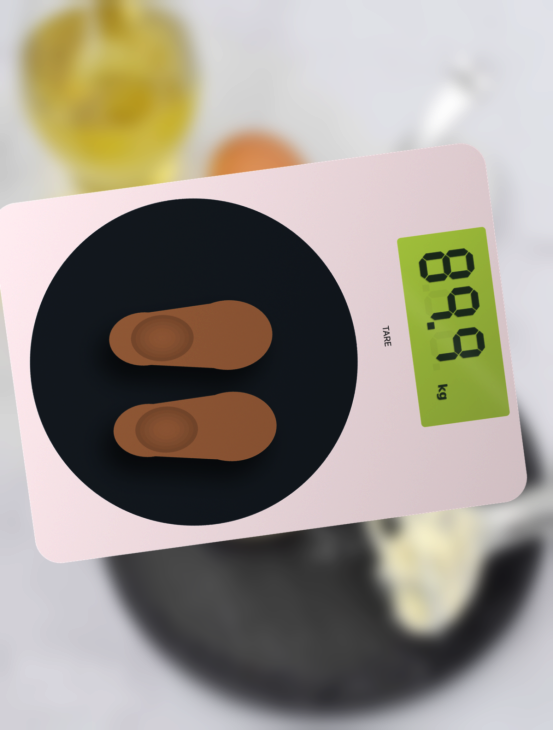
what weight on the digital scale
89.9 kg
